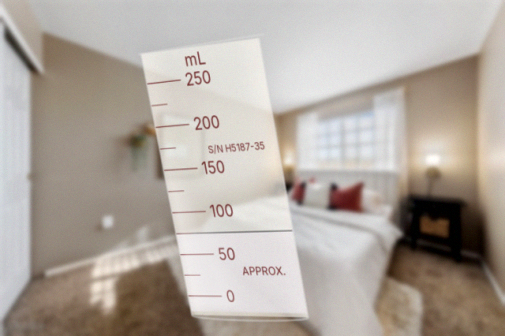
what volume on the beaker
75 mL
